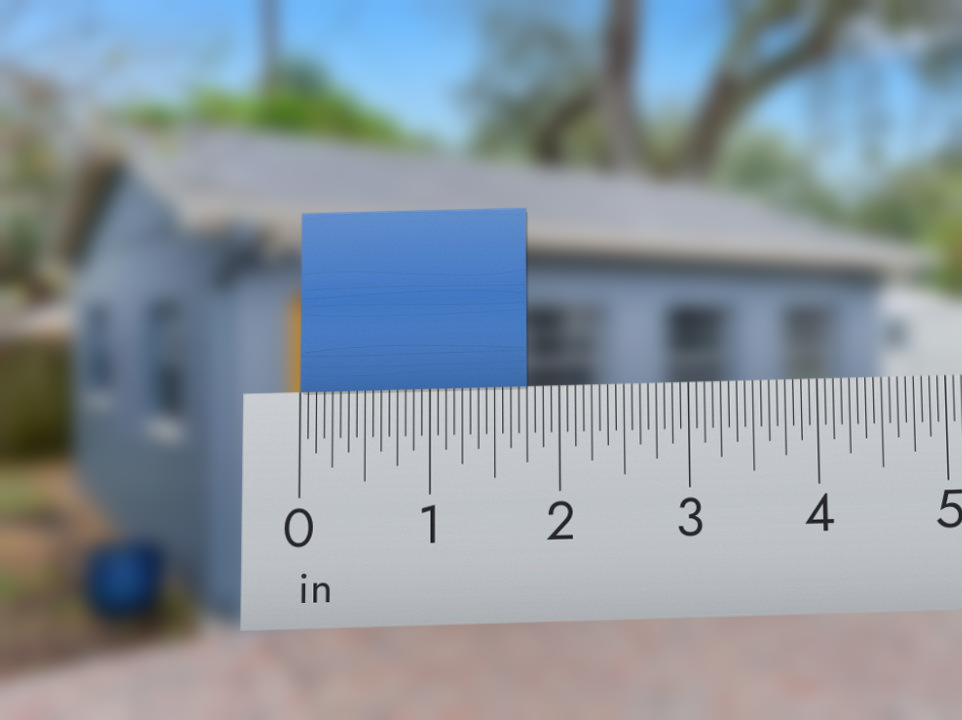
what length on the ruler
1.75 in
